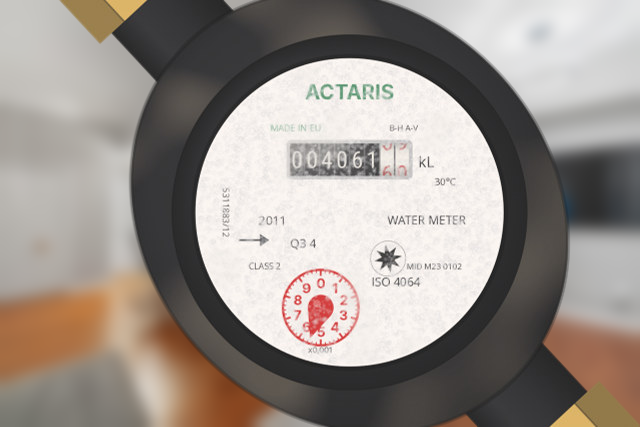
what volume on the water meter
4061.595 kL
